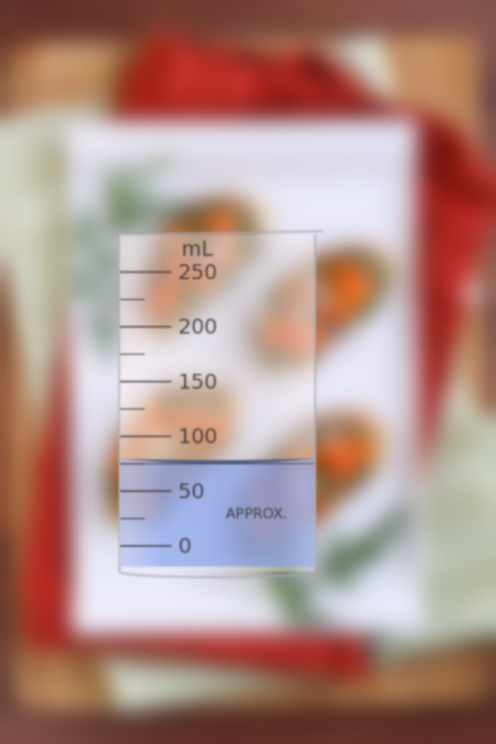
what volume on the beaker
75 mL
